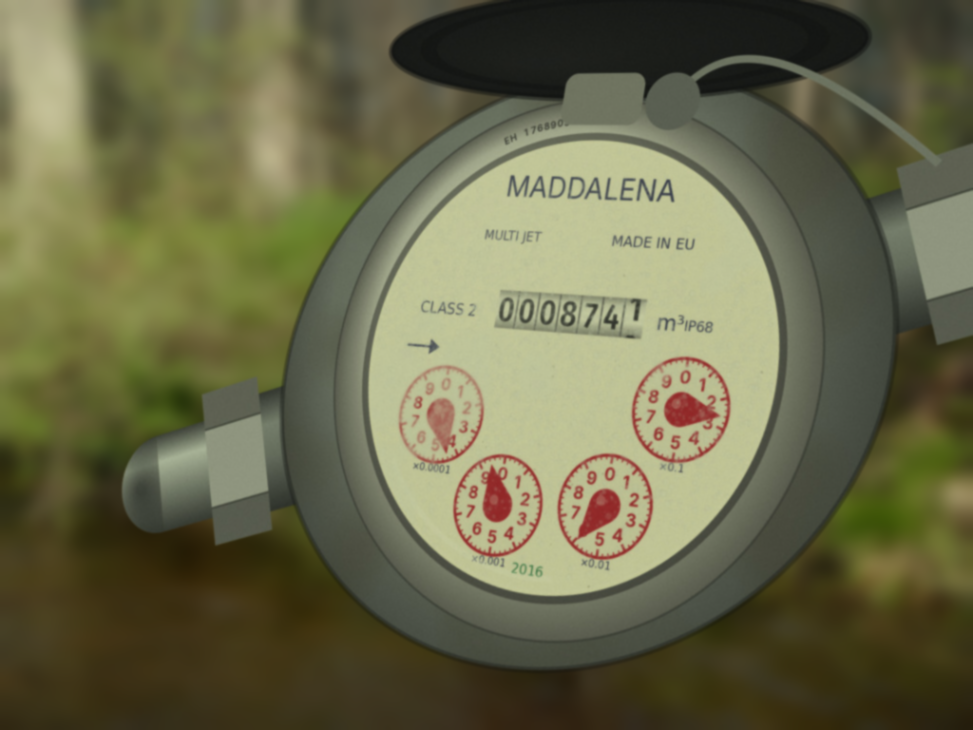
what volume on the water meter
8741.2594 m³
